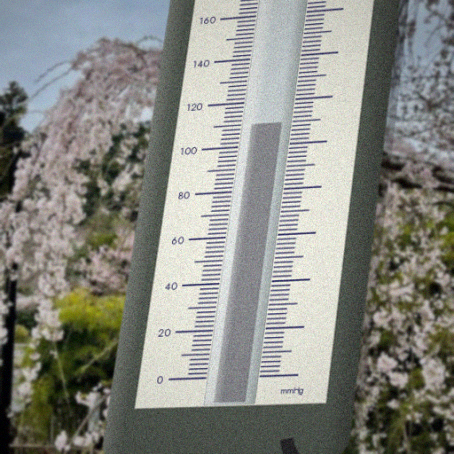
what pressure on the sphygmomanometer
110 mmHg
